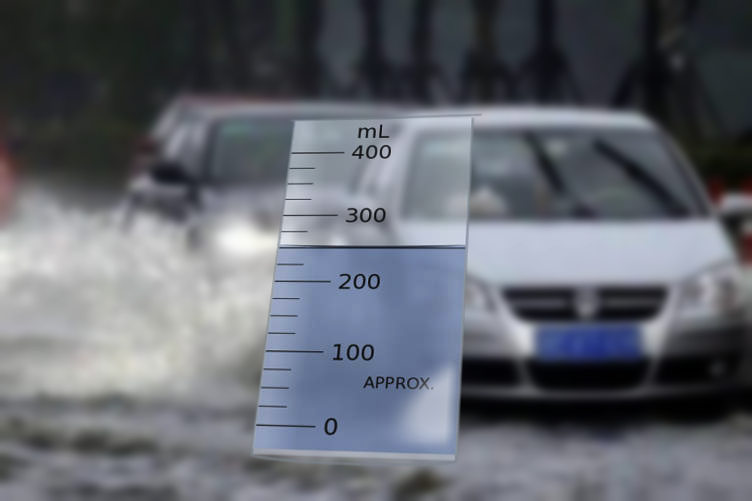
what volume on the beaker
250 mL
